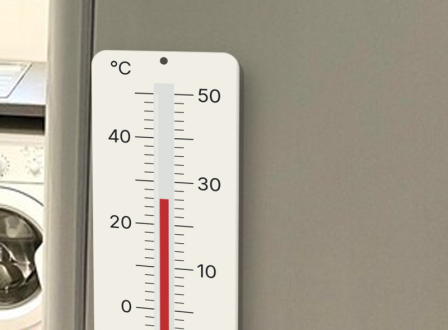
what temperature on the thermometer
26 °C
